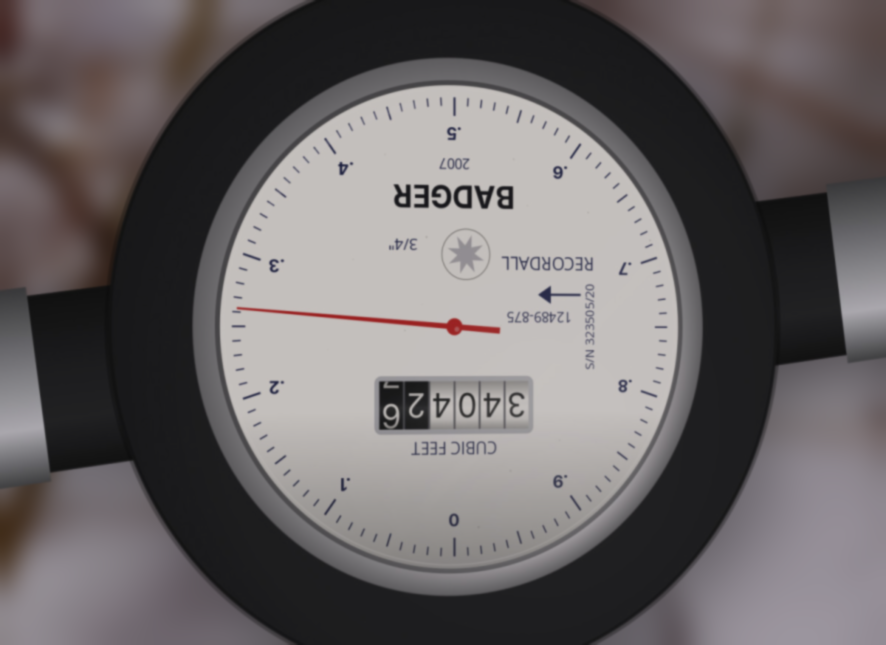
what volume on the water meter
340426.26 ft³
